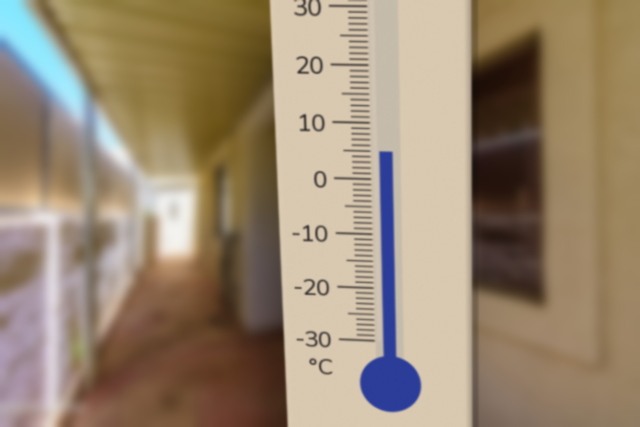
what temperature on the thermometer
5 °C
